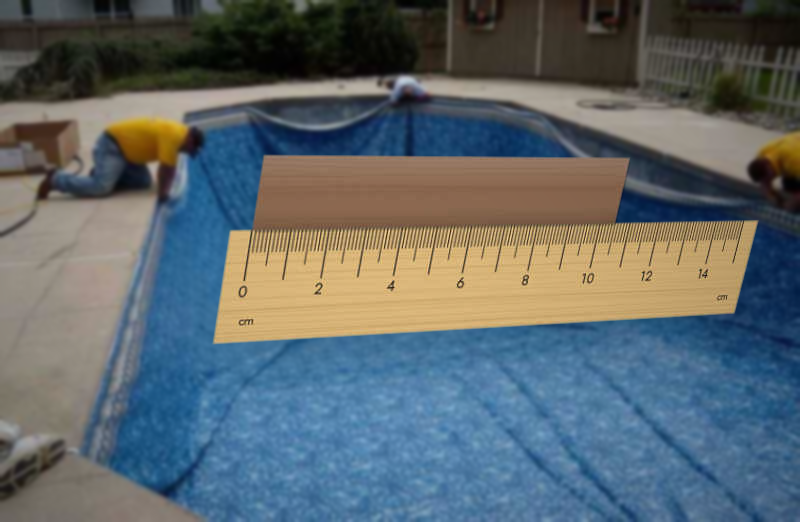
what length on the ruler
10.5 cm
